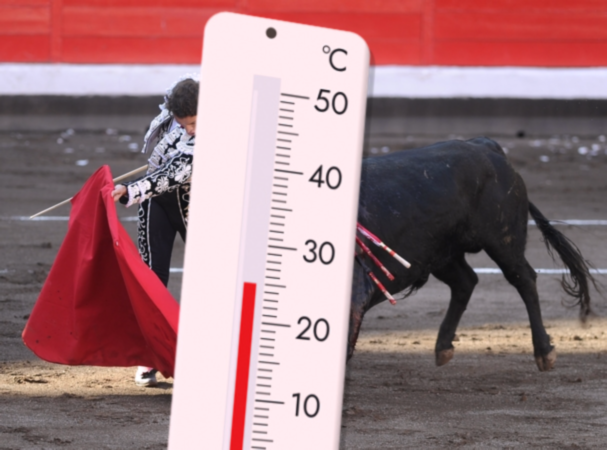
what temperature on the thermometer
25 °C
